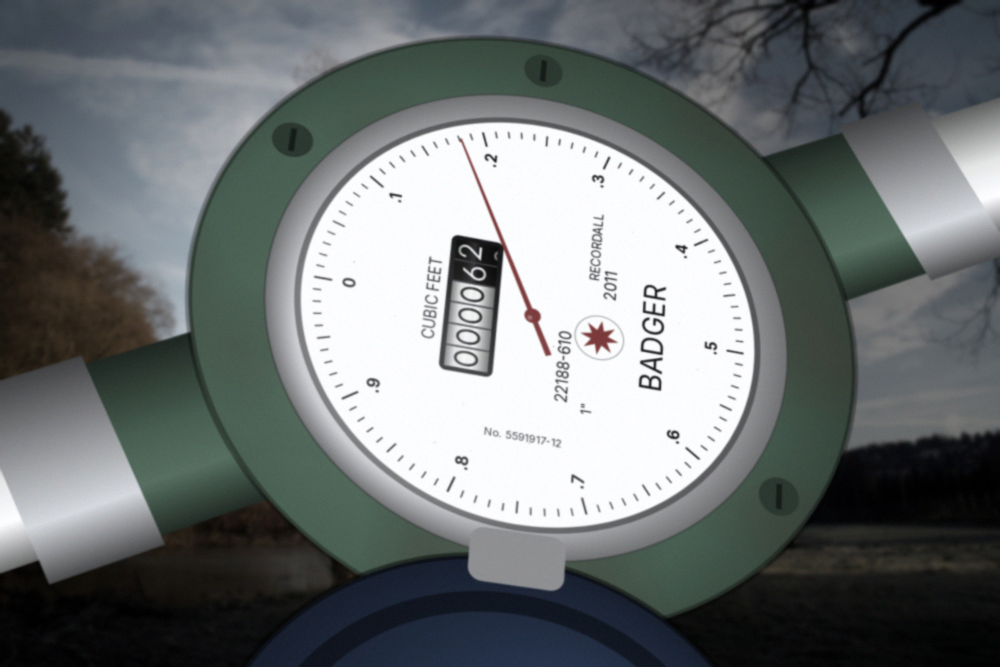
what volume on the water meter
62.18 ft³
